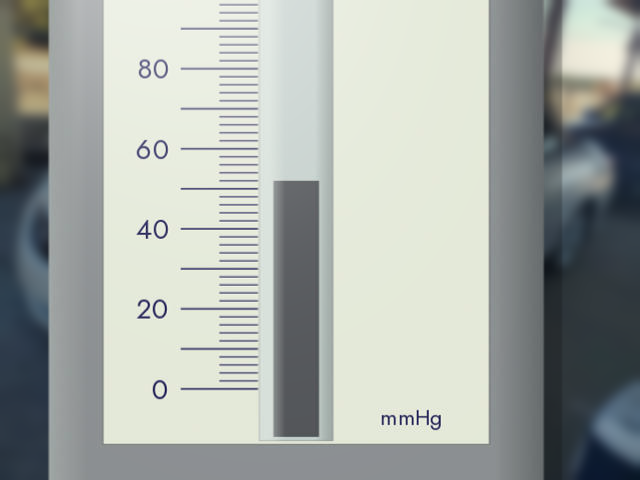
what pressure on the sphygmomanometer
52 mmHg
